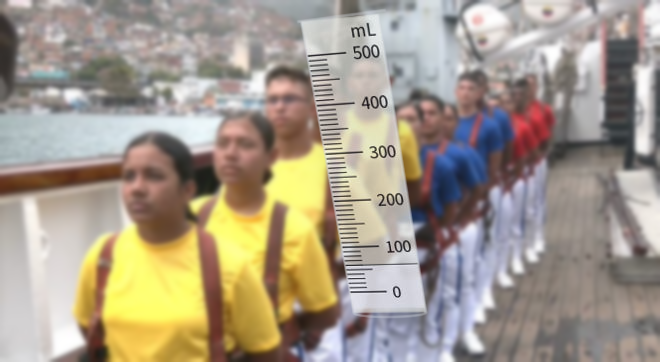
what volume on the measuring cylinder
60 mL
